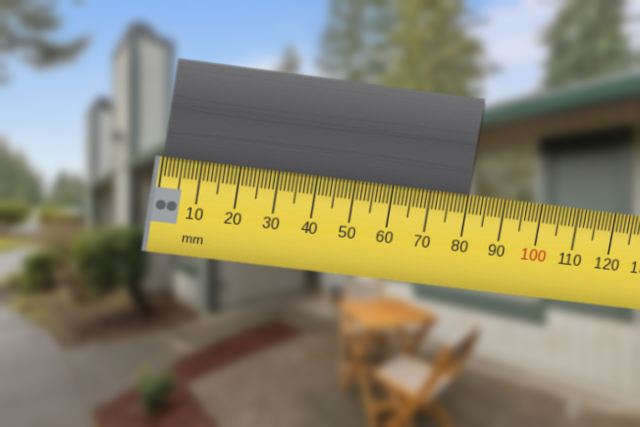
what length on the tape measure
80 mm
